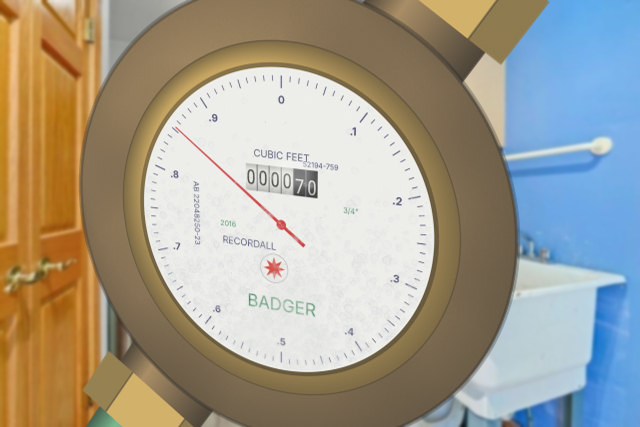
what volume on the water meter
69.85 ft³
